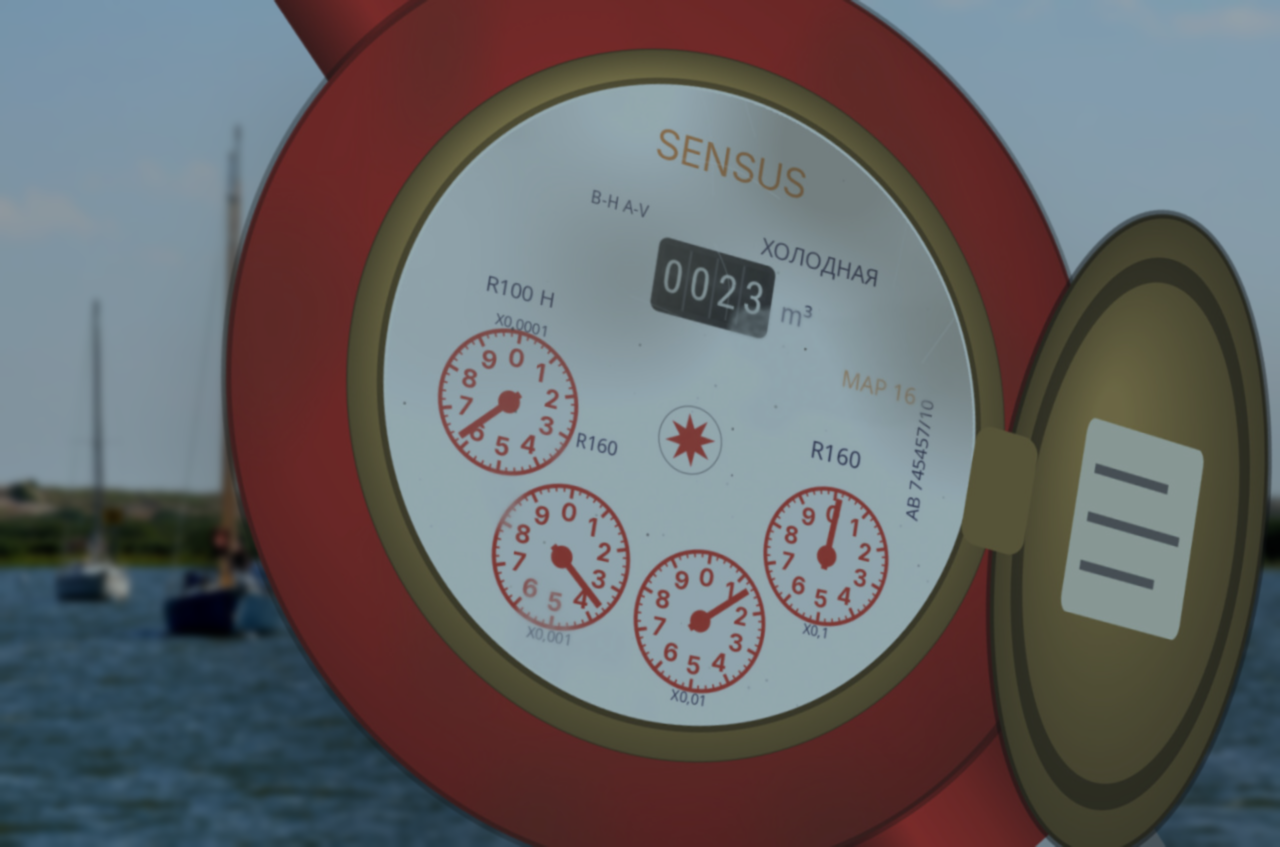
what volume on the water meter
23.0136 m³
